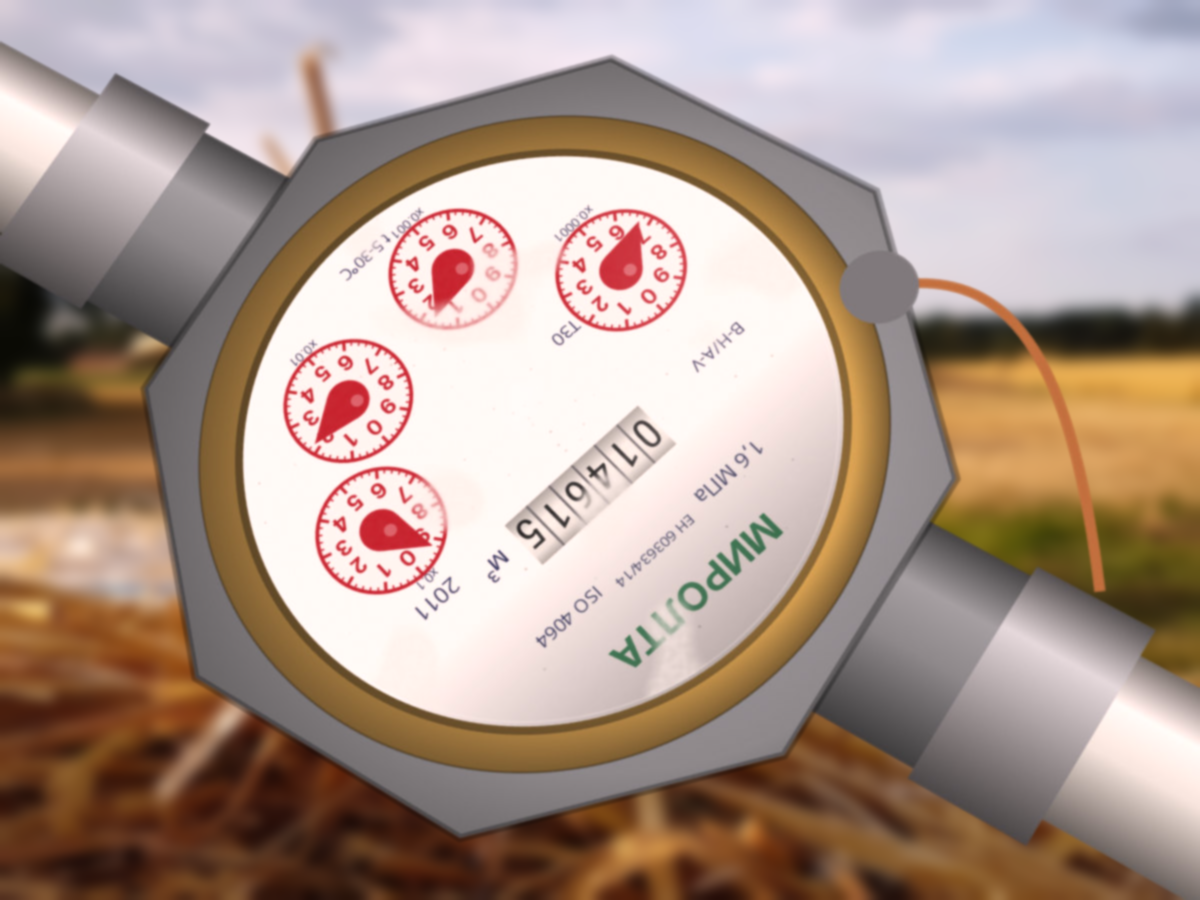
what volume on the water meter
14614.9216 m³
